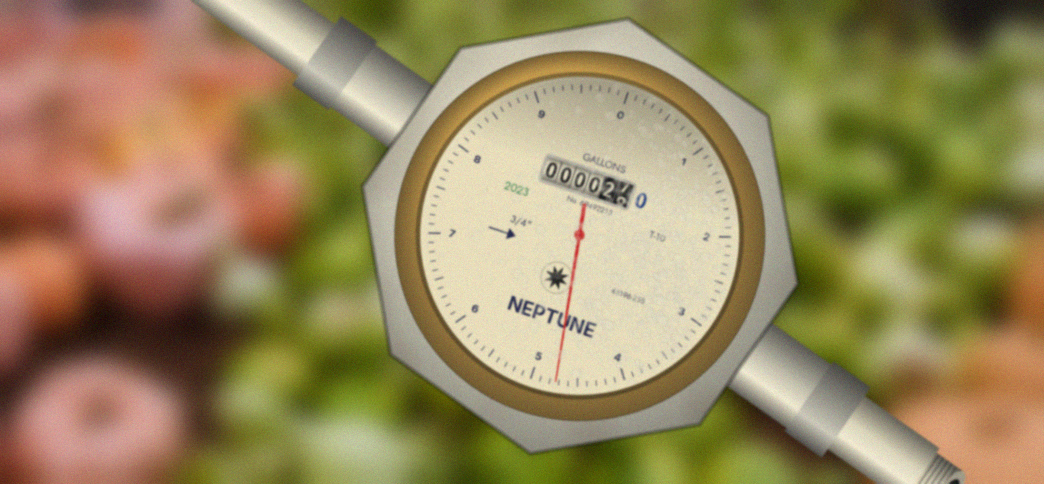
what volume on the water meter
274.7 gal
